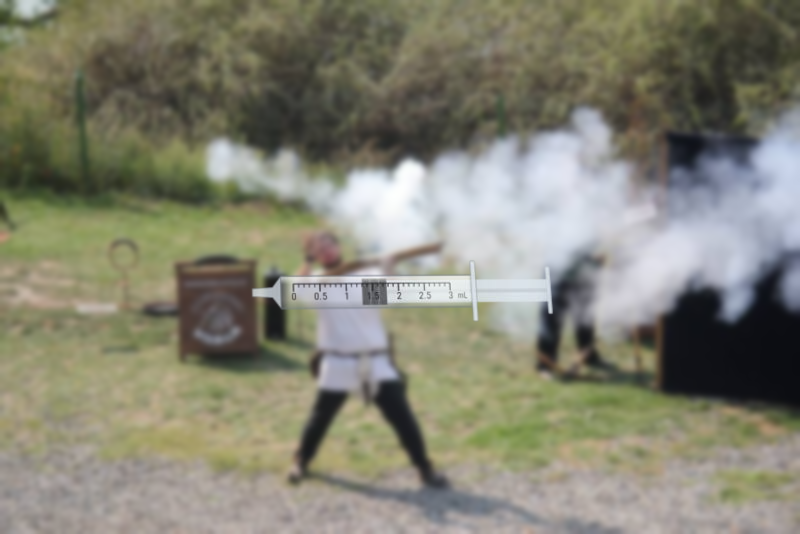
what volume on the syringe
1.3 mL
